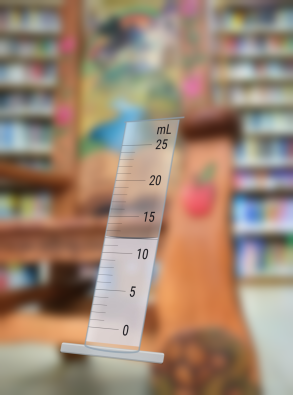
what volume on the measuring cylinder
12 mL
